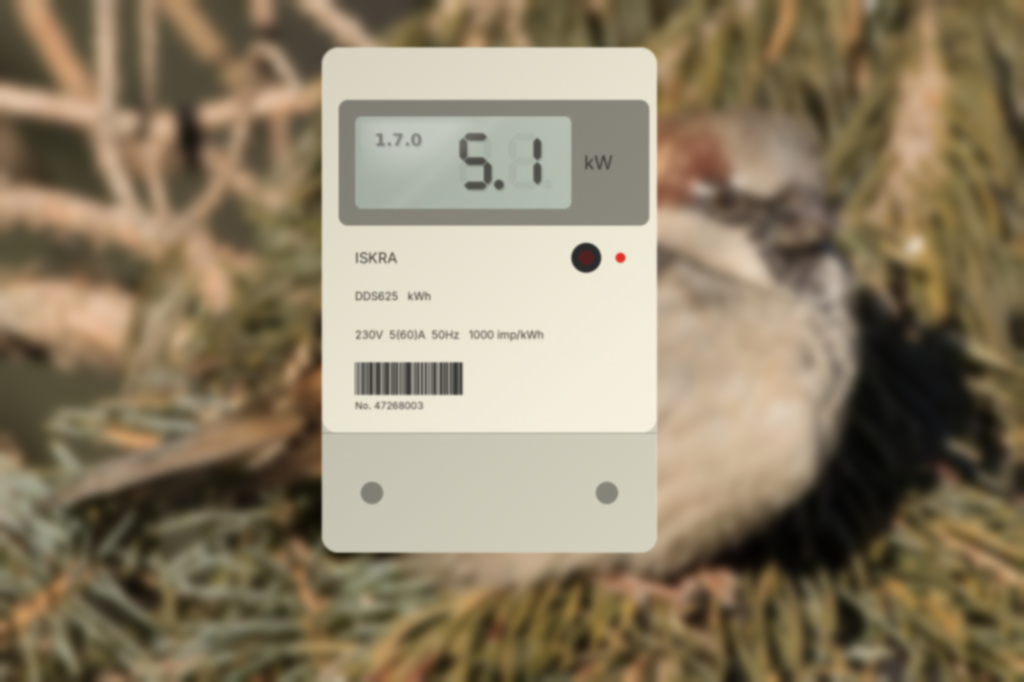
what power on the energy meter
5.1 kW
